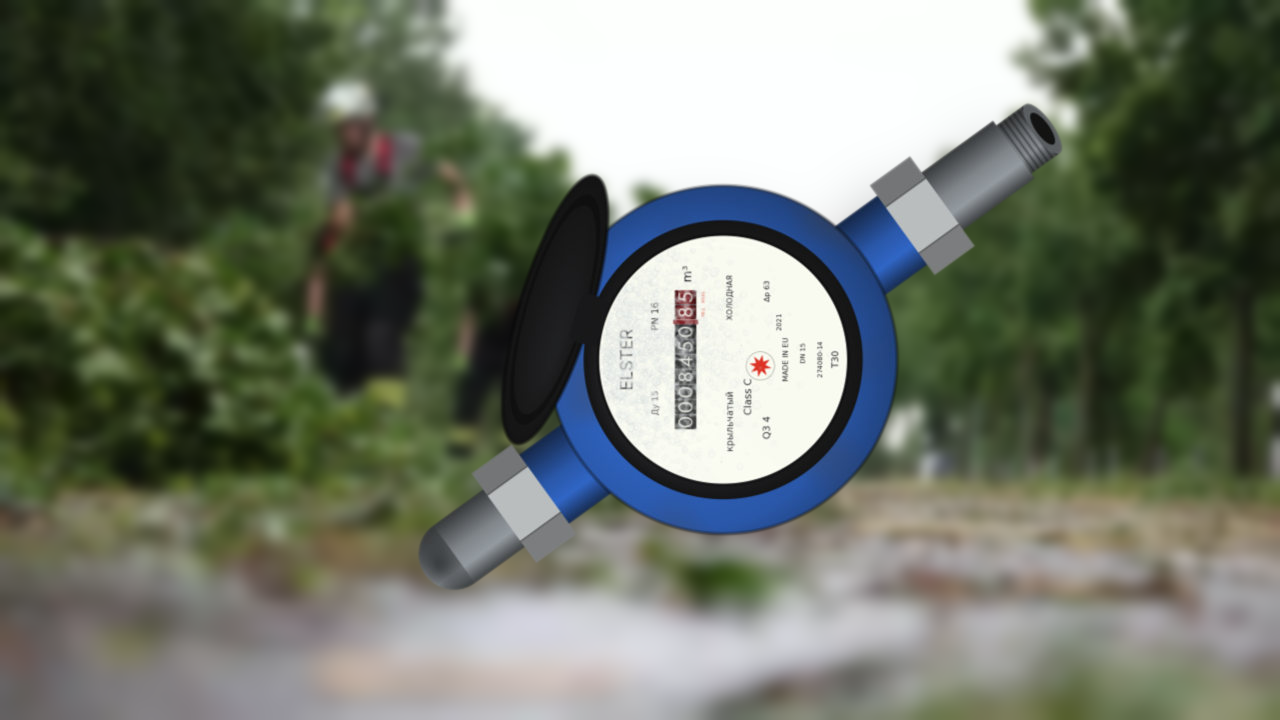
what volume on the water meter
8450.85 m³
